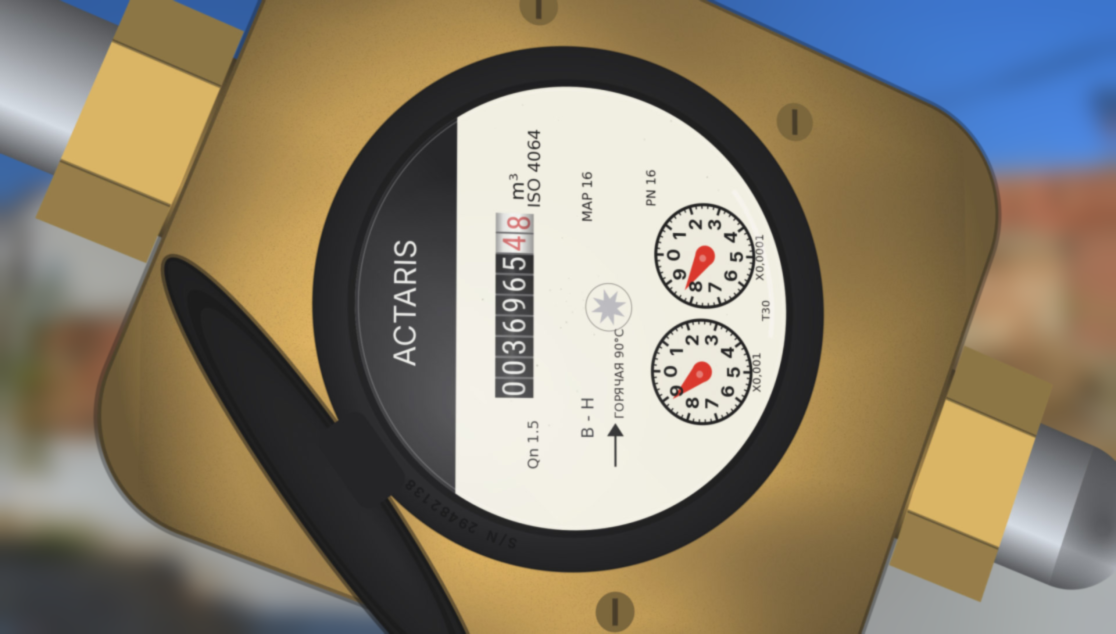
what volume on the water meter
36965.4788 m³
